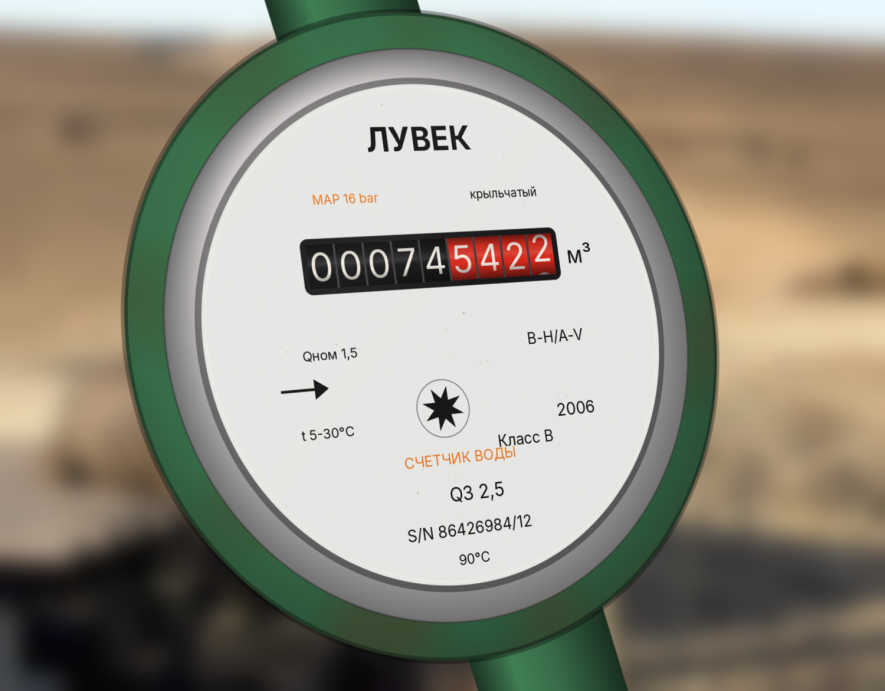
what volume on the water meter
74.5422 m³
